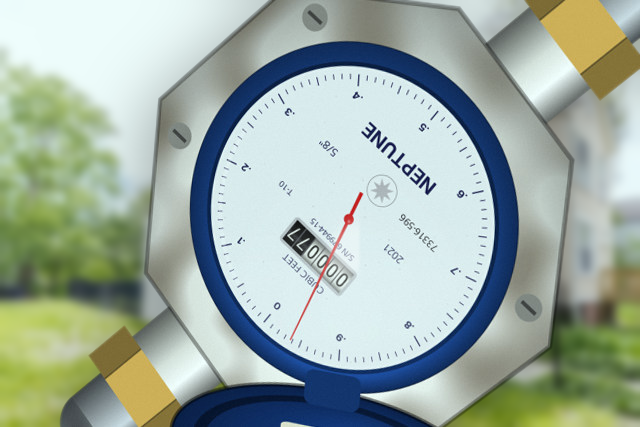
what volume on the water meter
76.96 ft³
